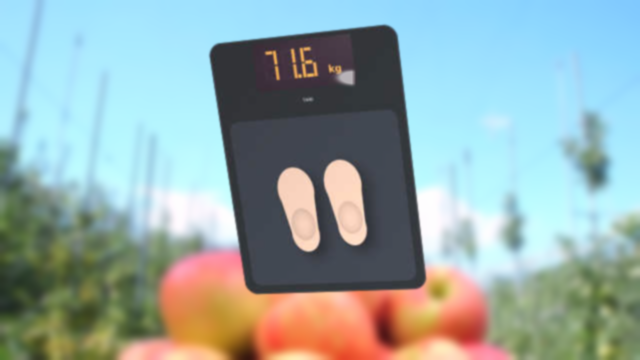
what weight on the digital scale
71.6 kg
